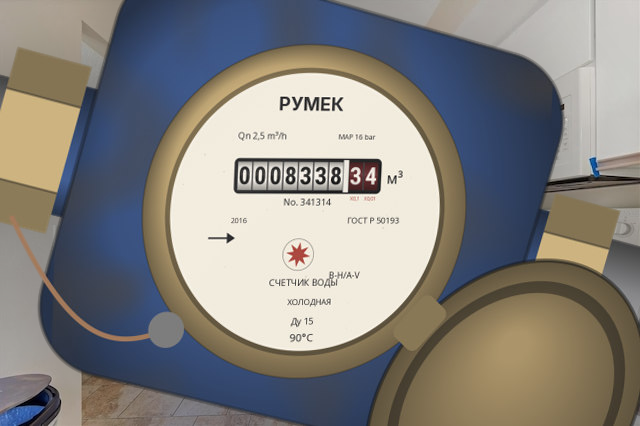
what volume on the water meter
8338.34 m³
